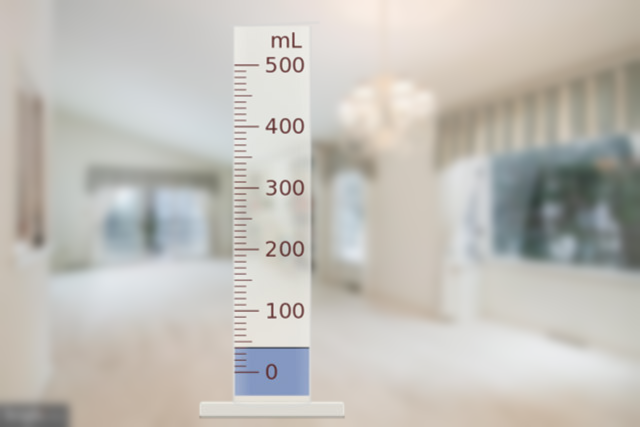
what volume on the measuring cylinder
40 mL
